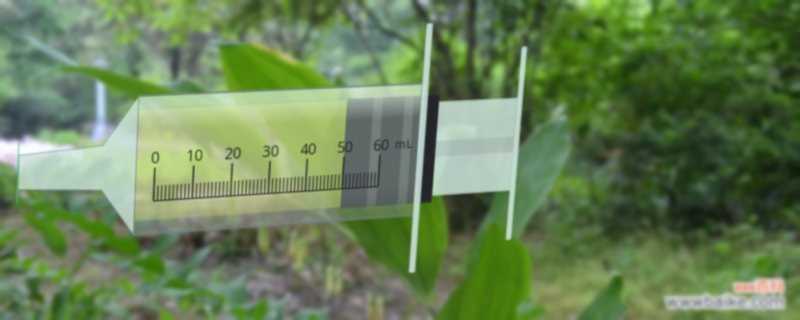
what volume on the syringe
50 mL
